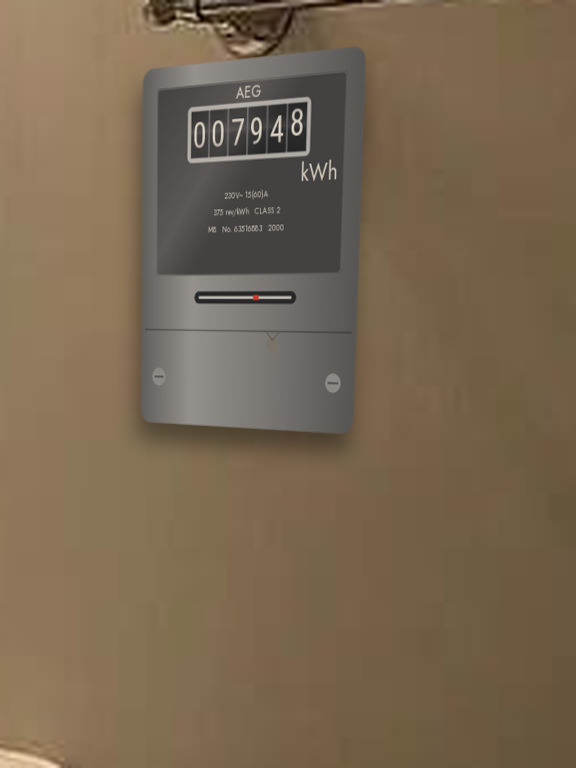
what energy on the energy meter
7948 kWh
